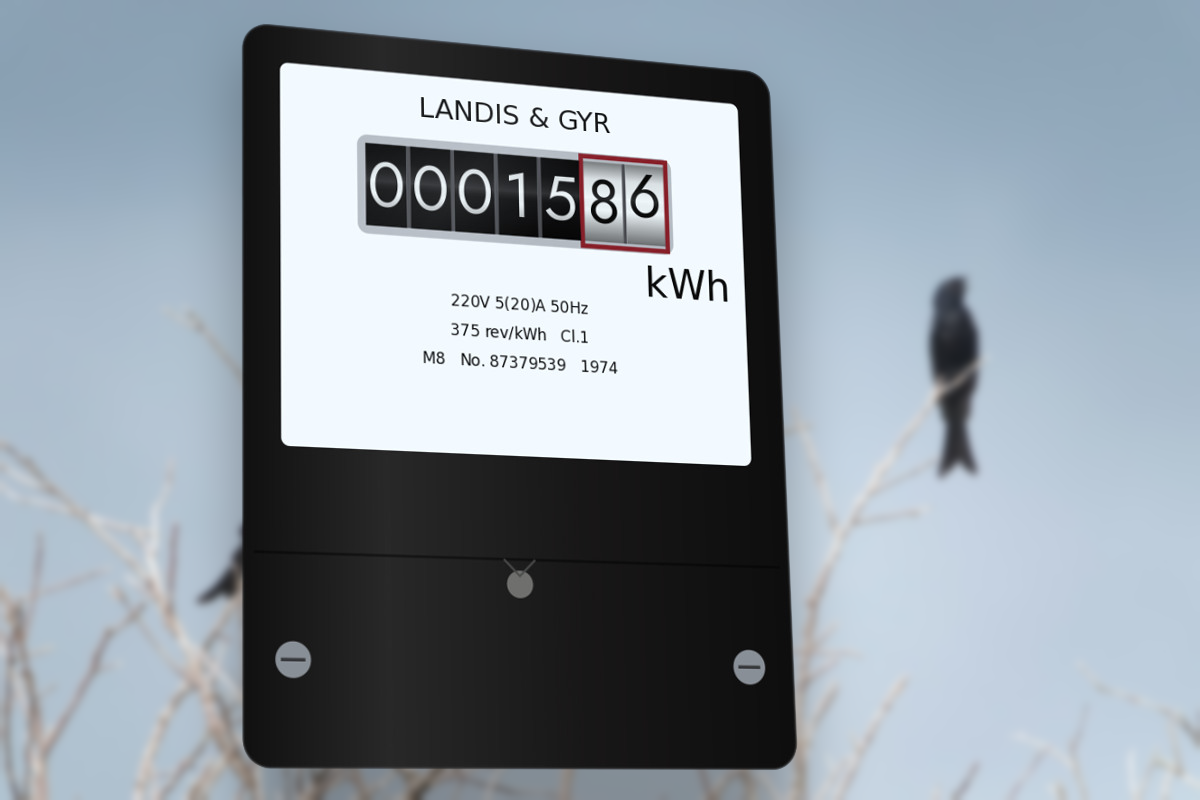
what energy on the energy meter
15.86 kWh
